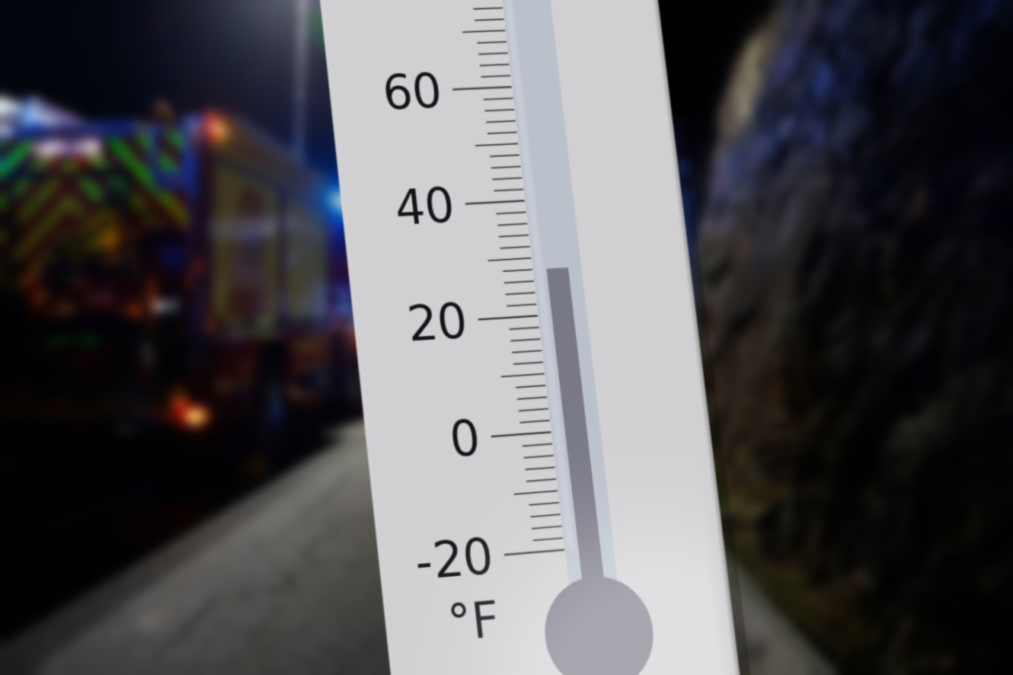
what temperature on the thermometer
28 °F
